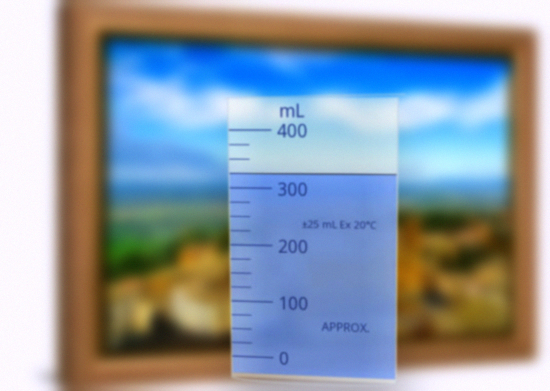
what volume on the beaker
325 mL
